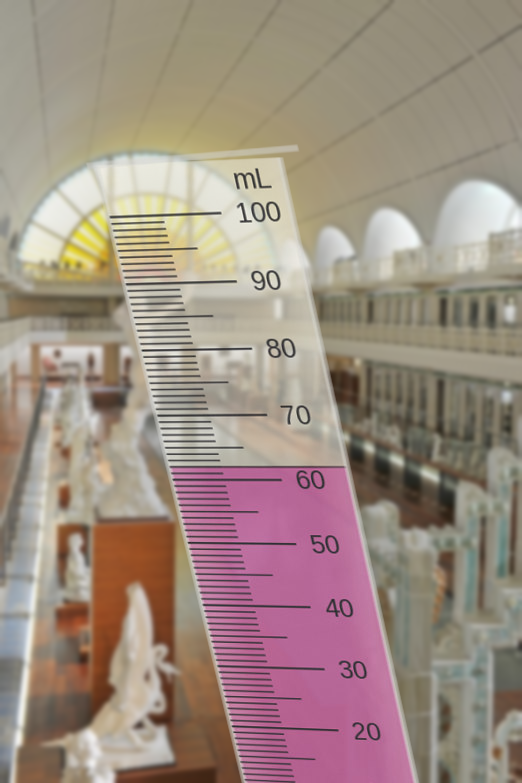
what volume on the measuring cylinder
62 mL
